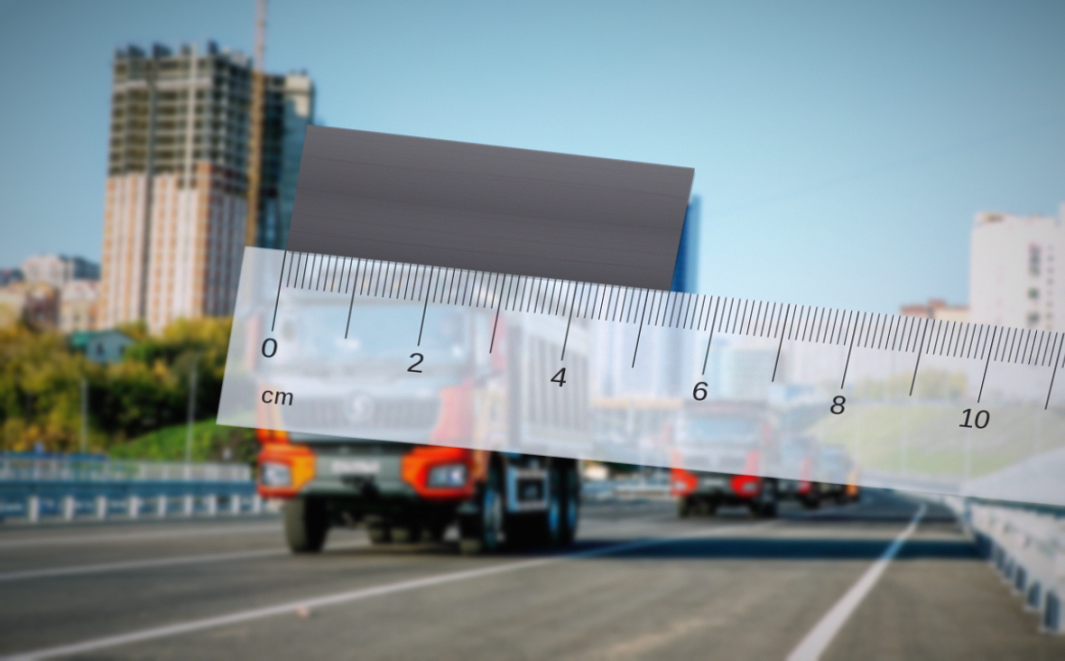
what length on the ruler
5.3 cm
